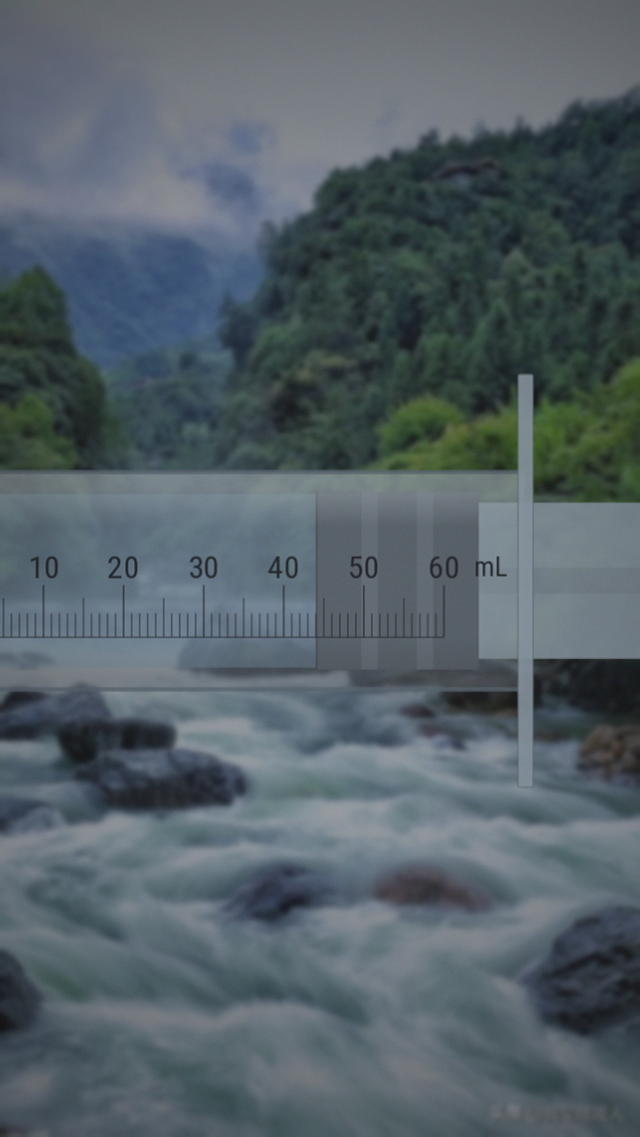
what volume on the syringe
44 mL
